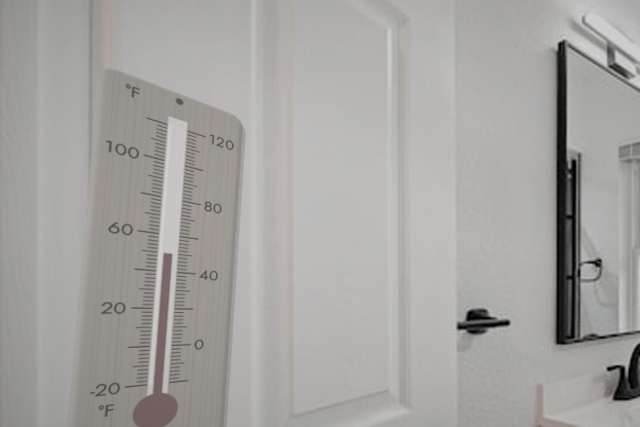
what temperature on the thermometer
50 °F
